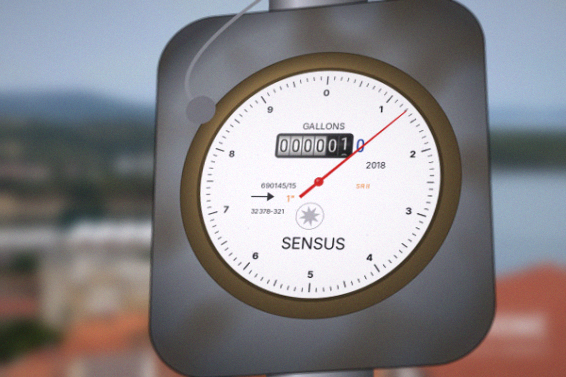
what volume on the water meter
11.3 gal
